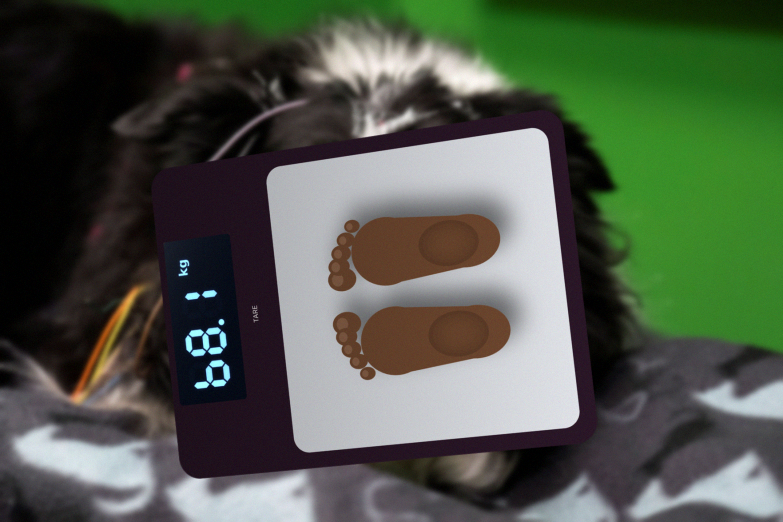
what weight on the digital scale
68.1 kg
